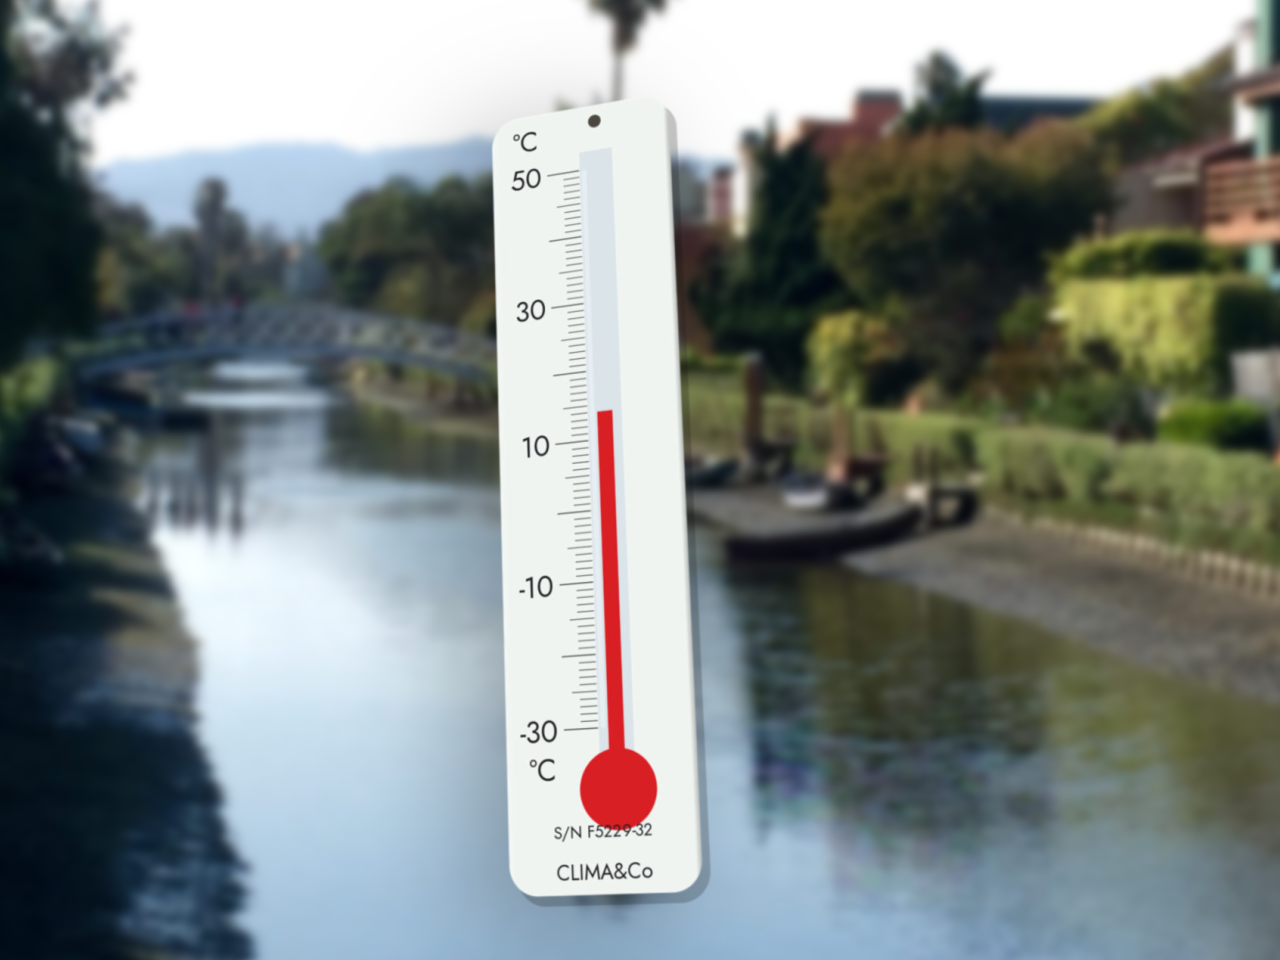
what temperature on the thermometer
14 °C
